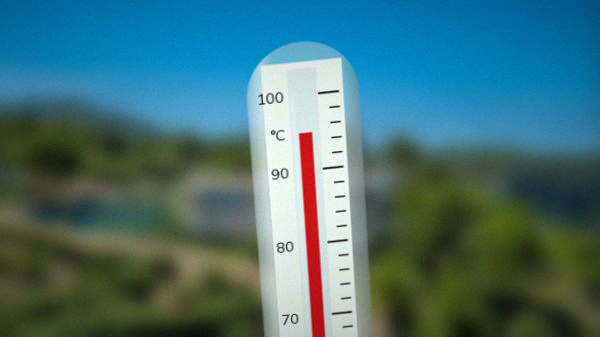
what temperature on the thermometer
95 °C
